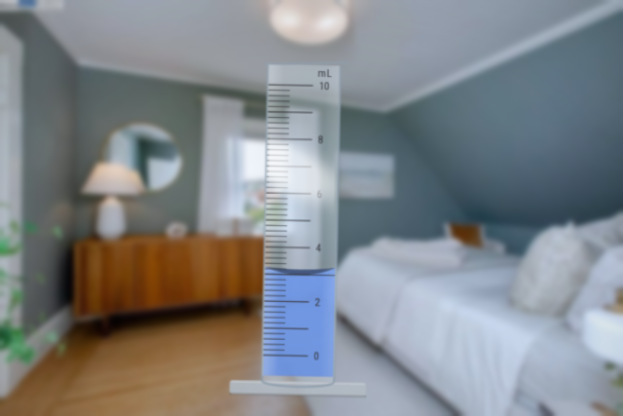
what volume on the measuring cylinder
3 mL
